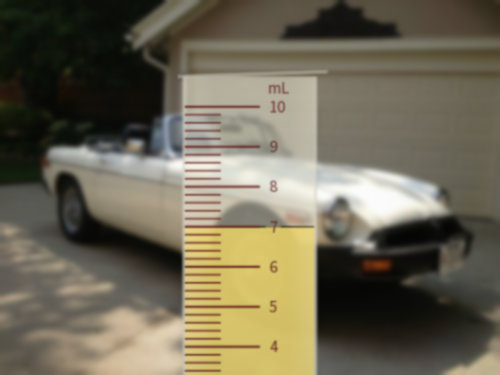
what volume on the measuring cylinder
7 mL
